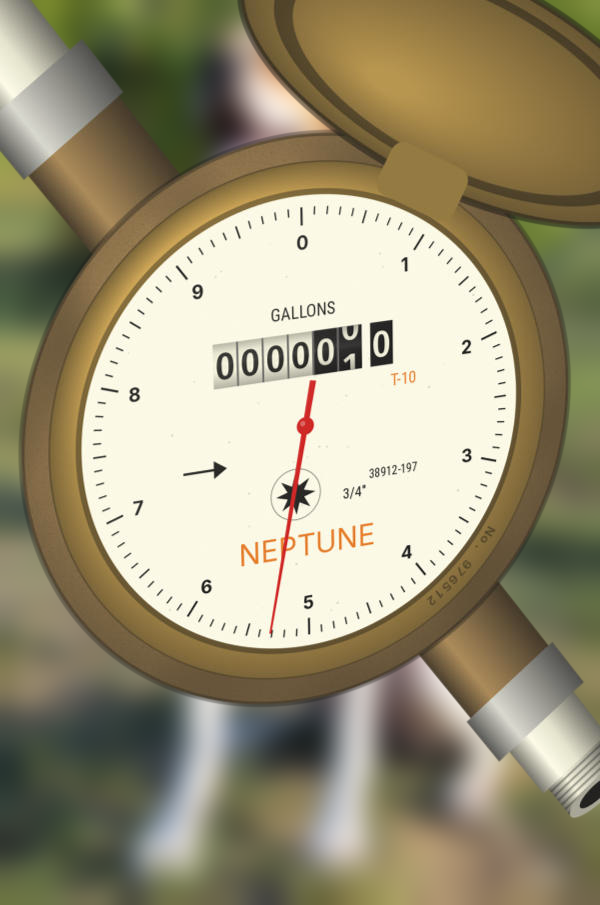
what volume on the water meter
5.3 gal
